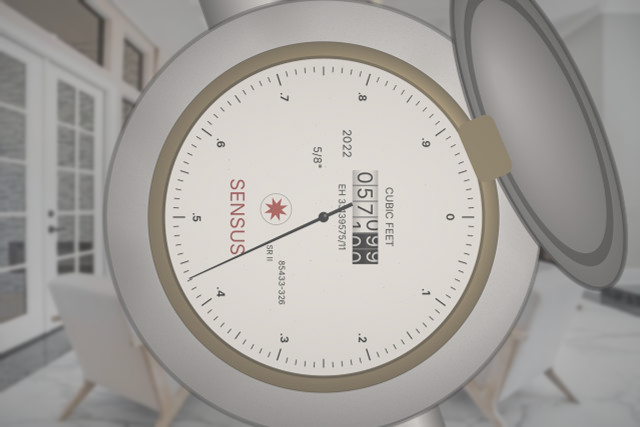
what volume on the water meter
57099.43 ft³
